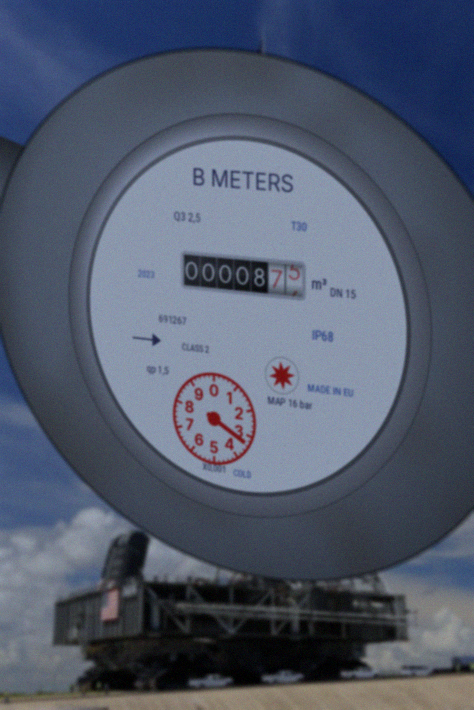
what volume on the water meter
8.753 m³
